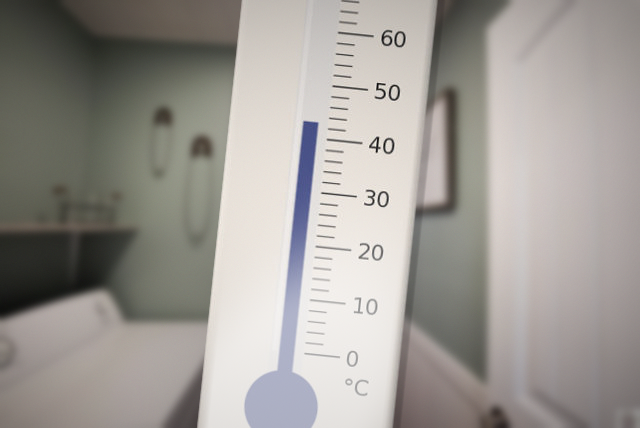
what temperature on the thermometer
43 °C
